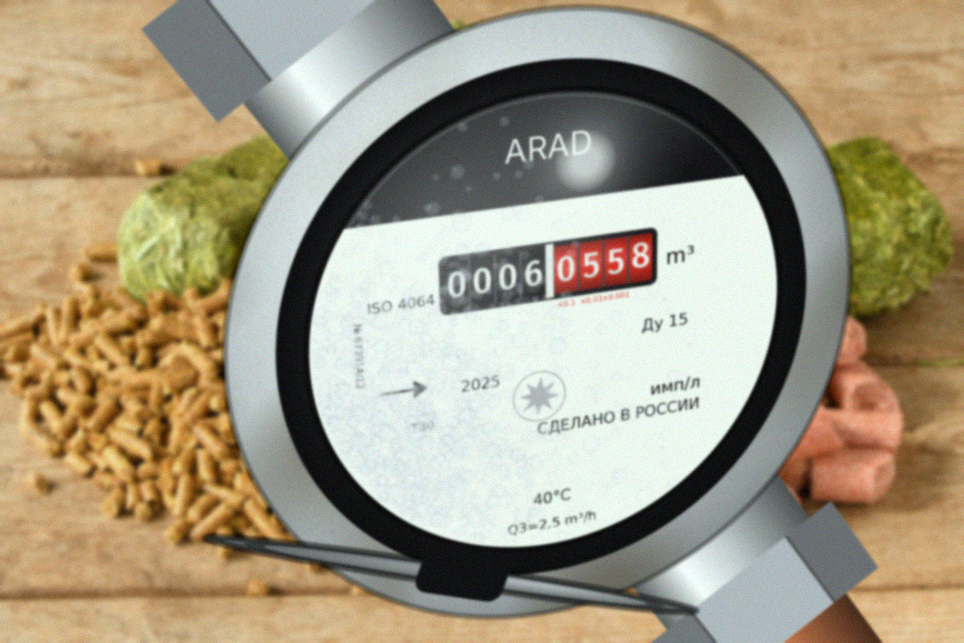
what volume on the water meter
6.0558 m³
